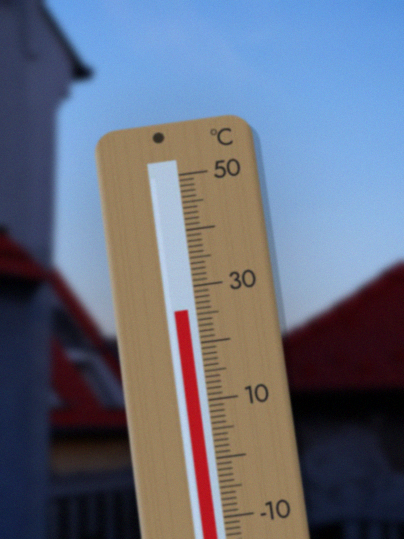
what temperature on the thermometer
26 °C
